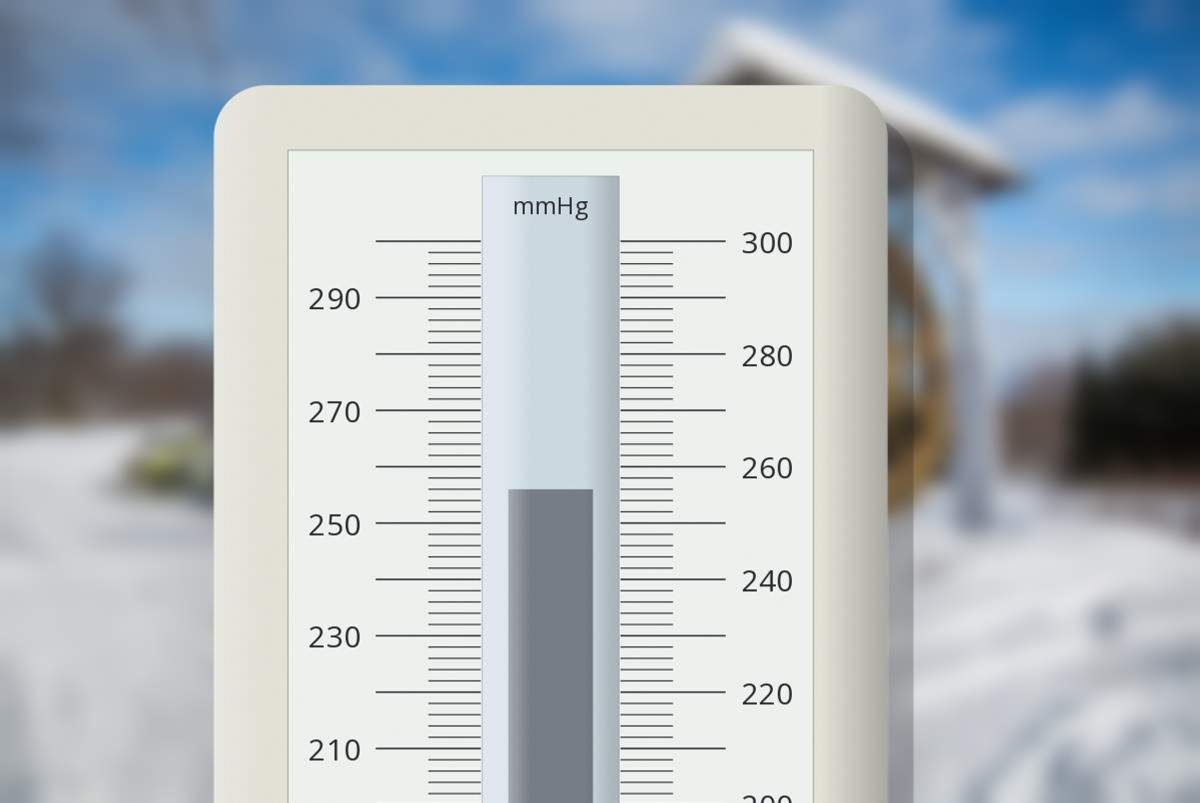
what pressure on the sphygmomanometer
256 mmHg
